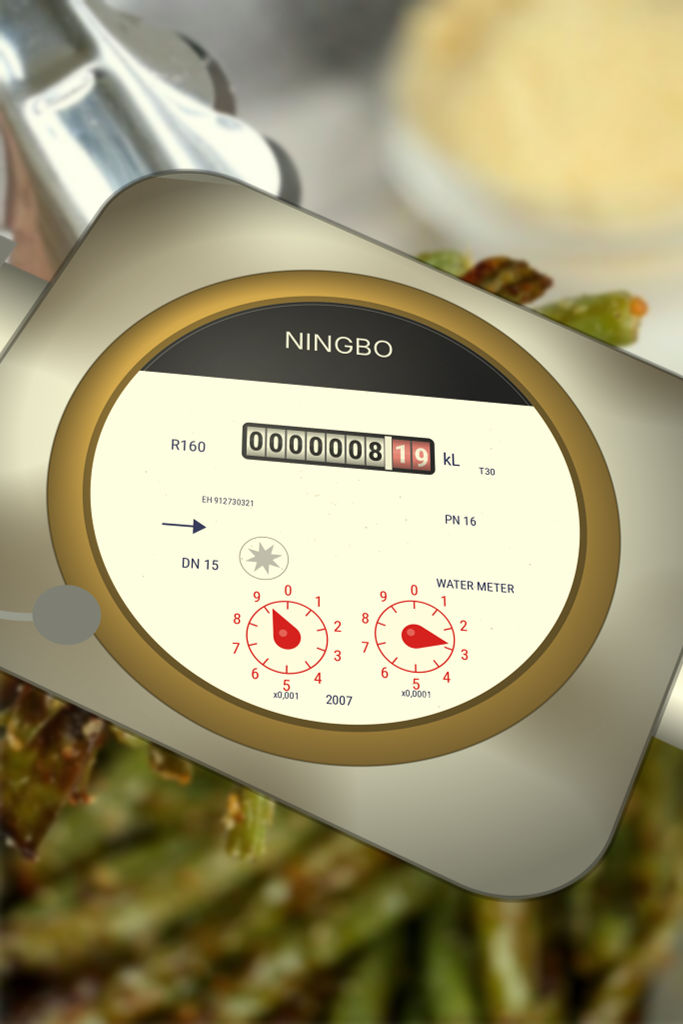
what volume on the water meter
8.1892 kL
